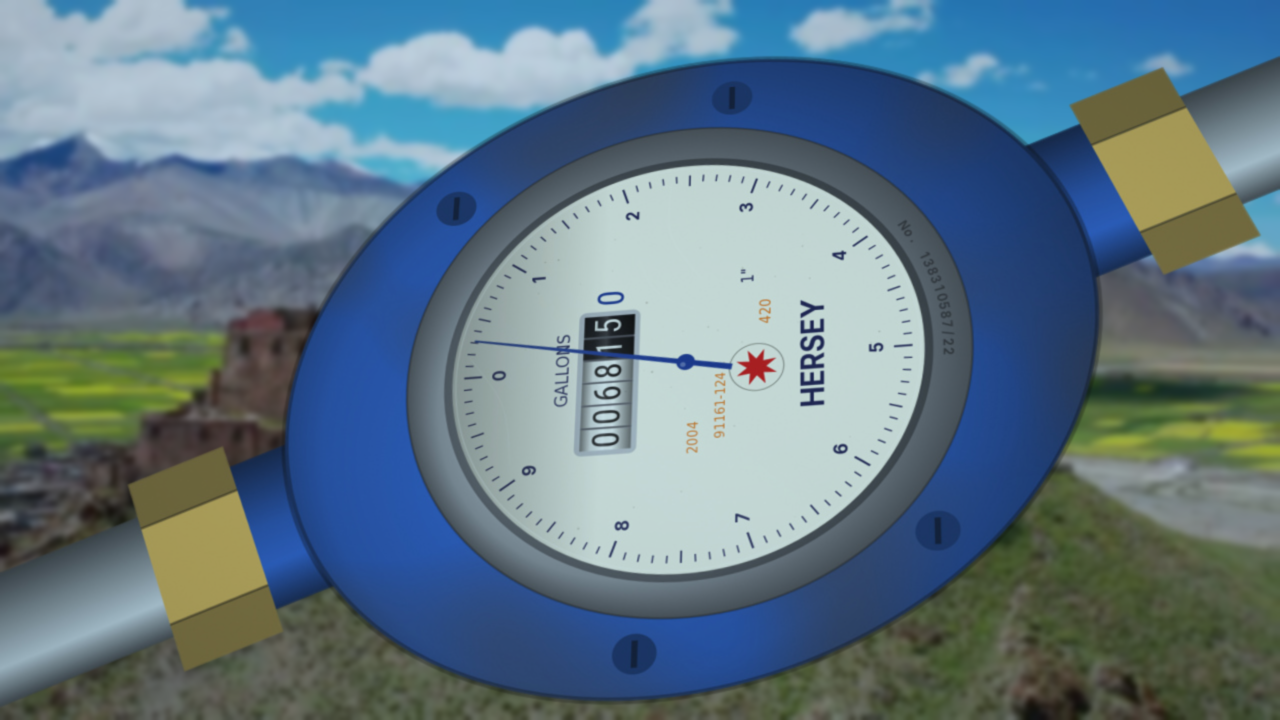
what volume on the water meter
68150.3 gal
